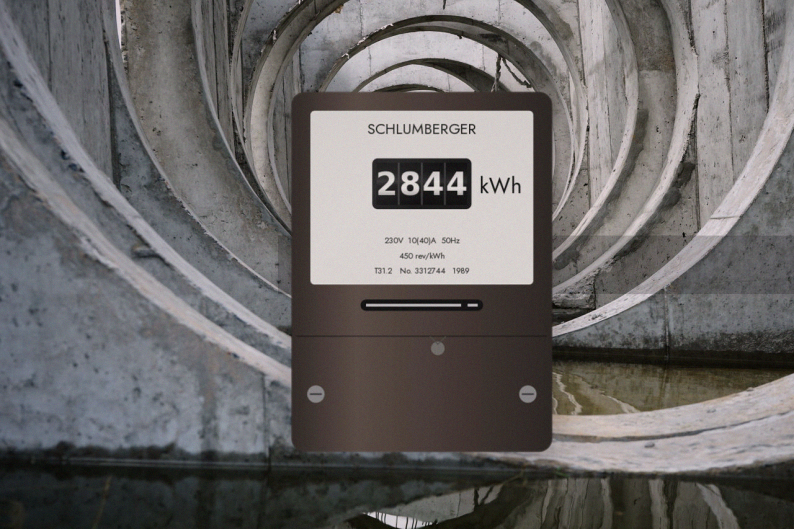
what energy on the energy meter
2844 kWh
